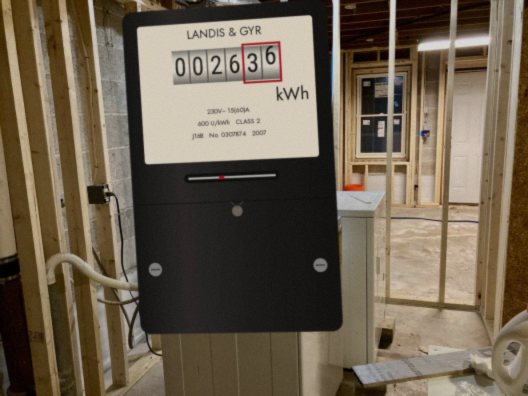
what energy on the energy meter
26.36 kWh
